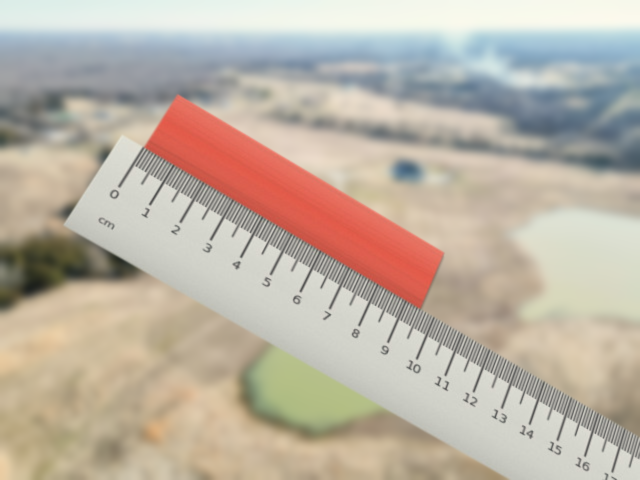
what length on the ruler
9.5 cm
